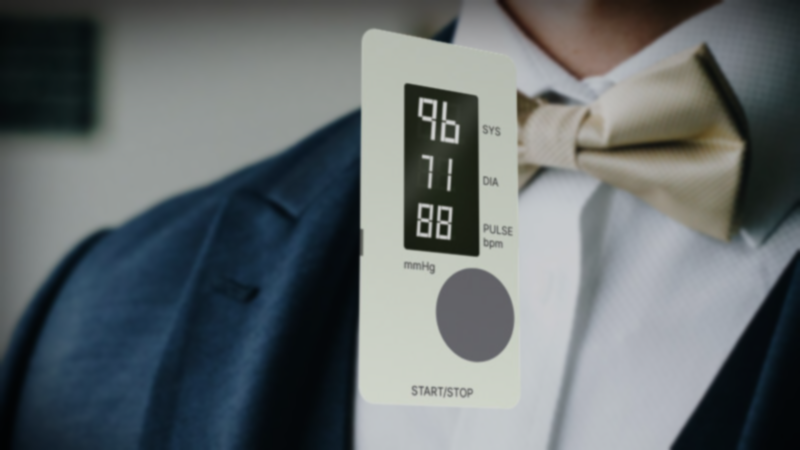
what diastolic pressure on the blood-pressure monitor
71 mmHg
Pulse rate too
88 bpm
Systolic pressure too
96 mmHg
